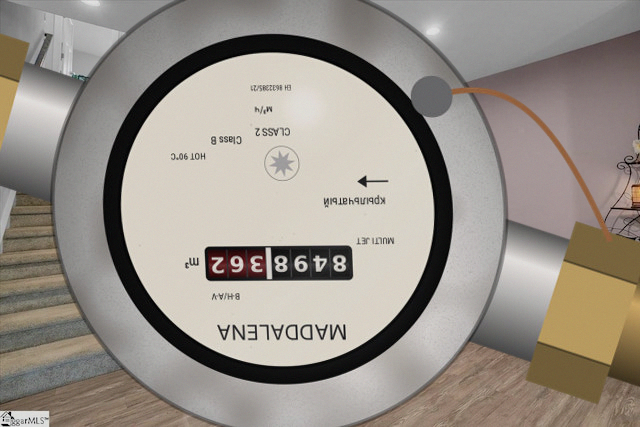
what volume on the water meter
8498.362 m³
